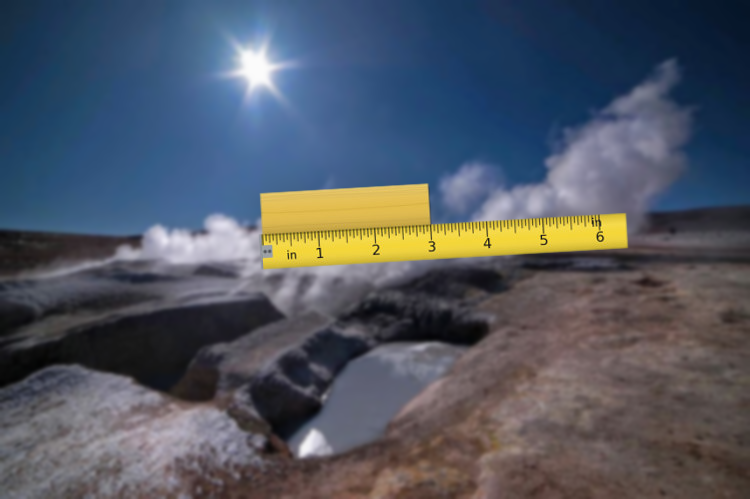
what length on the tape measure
3 in
